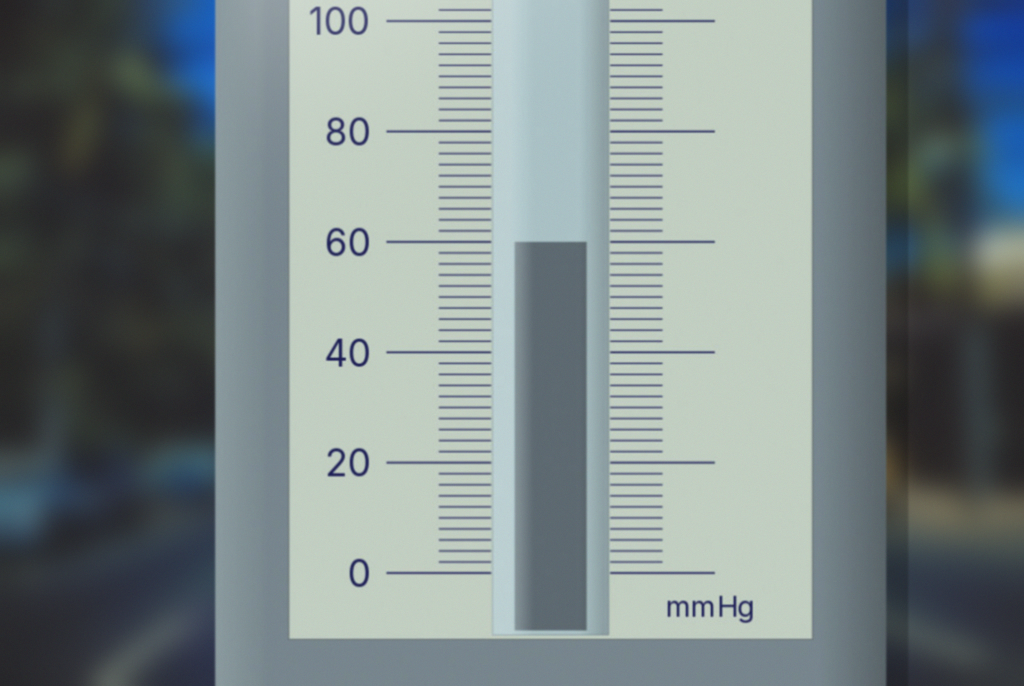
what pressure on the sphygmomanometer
60 mmHg
